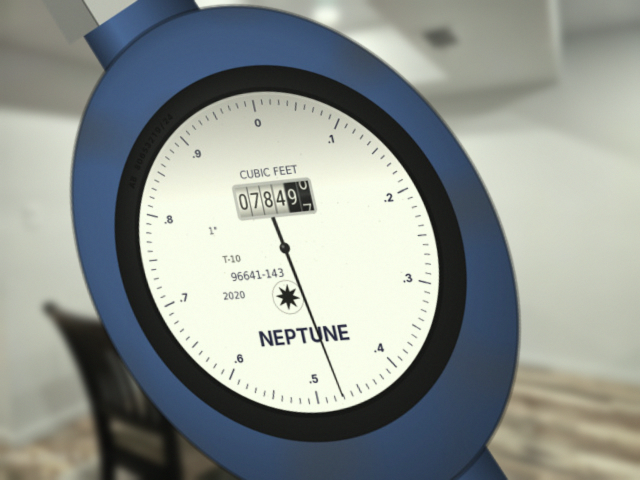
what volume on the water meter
78496.47 ft³
